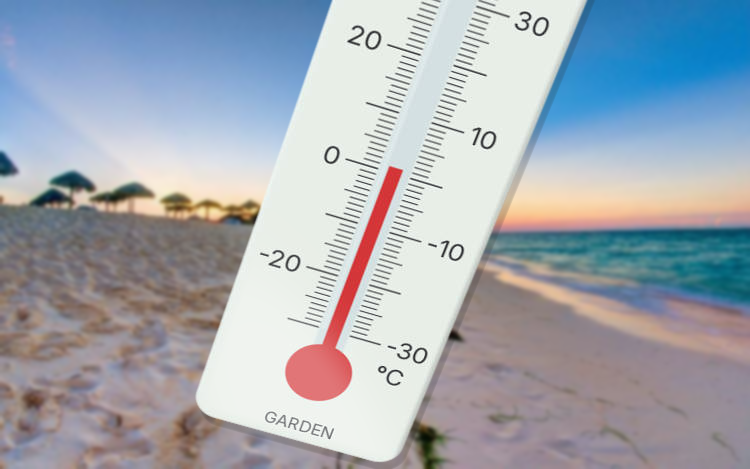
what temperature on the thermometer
1 °C
